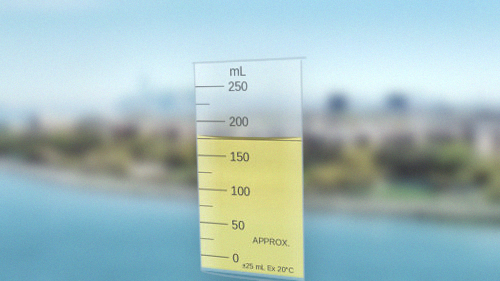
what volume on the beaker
175 mL
